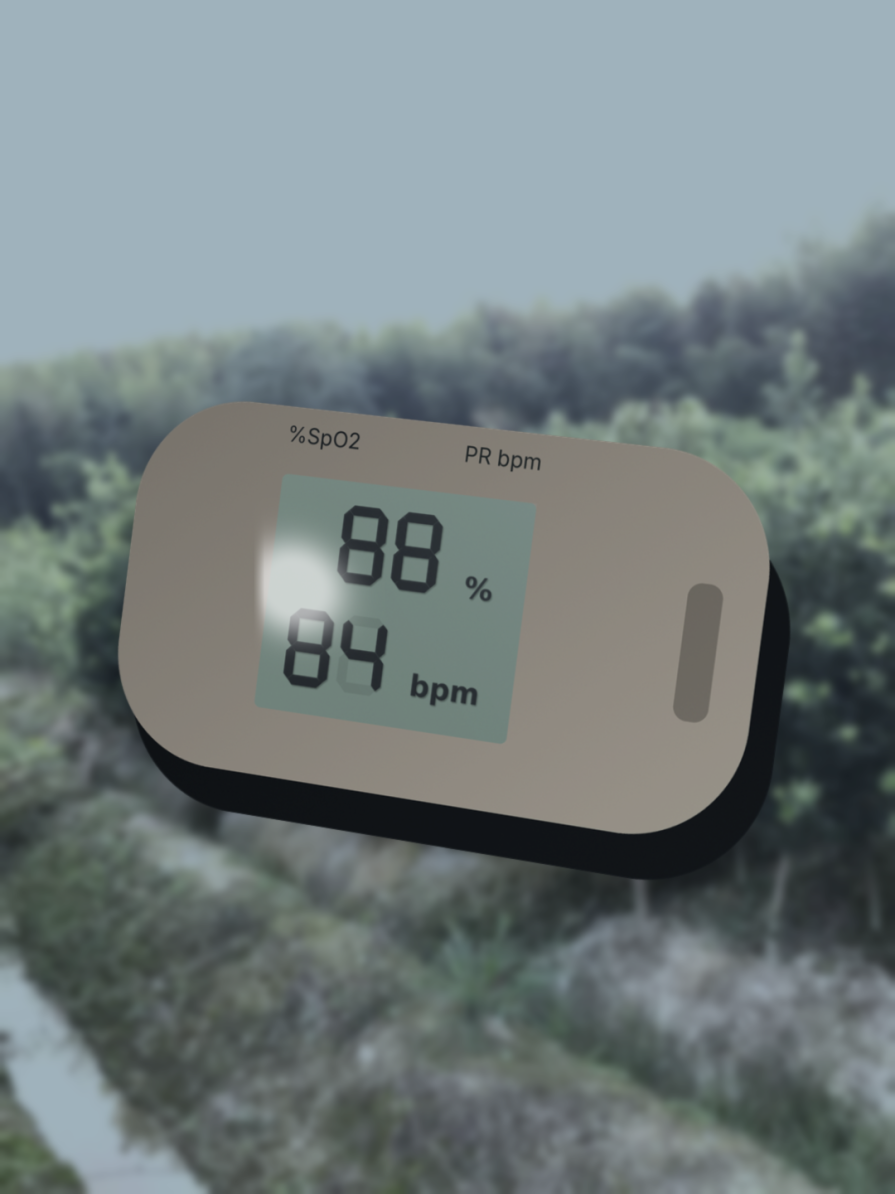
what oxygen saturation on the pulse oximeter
88 %
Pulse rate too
84 bpm
